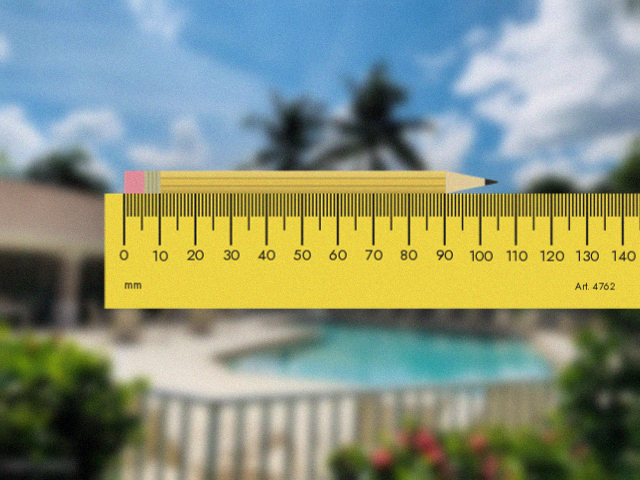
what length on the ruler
105 mm
